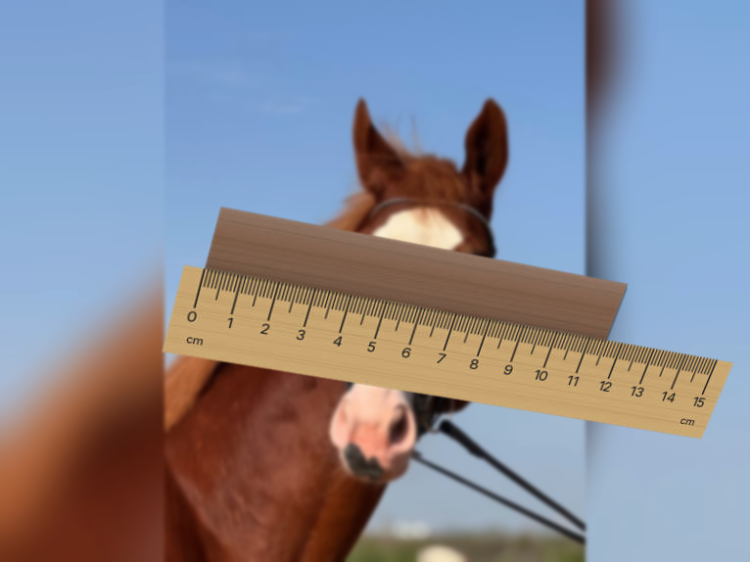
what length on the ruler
11.5 cm
